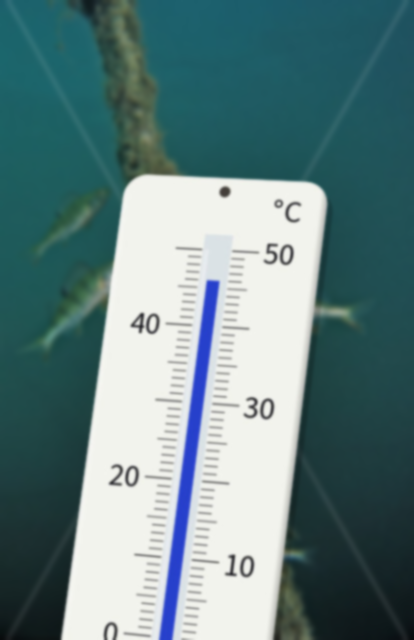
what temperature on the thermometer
46 °C
